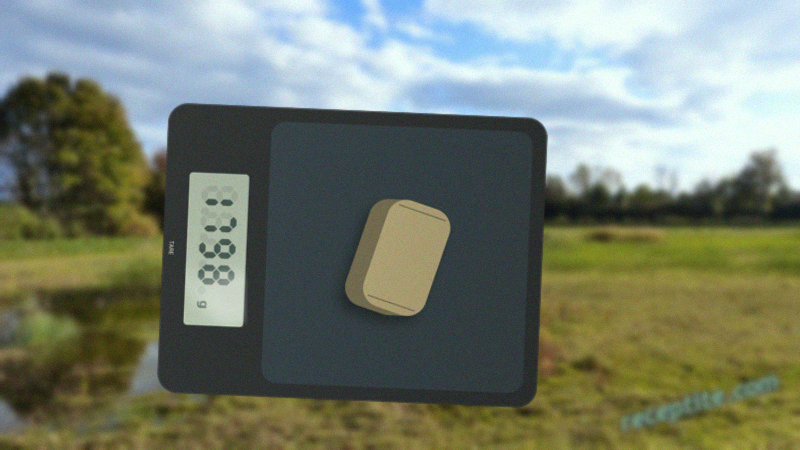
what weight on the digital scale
1798 g
